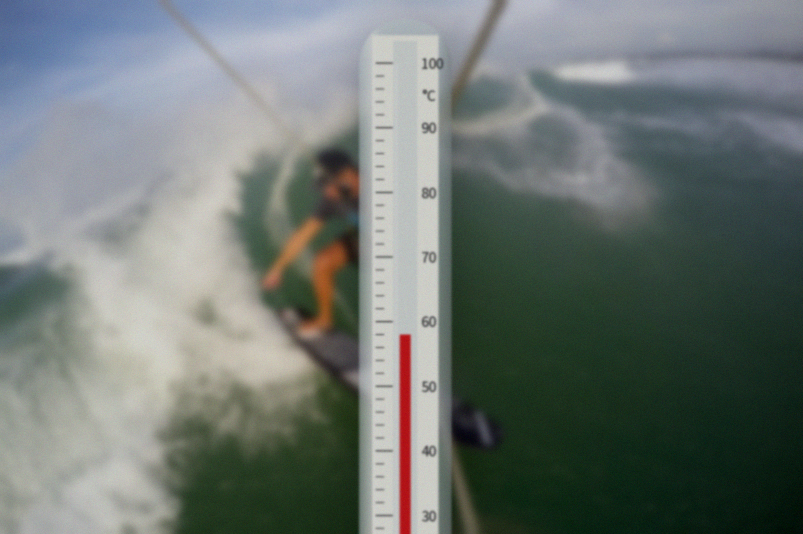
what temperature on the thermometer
58 °C
